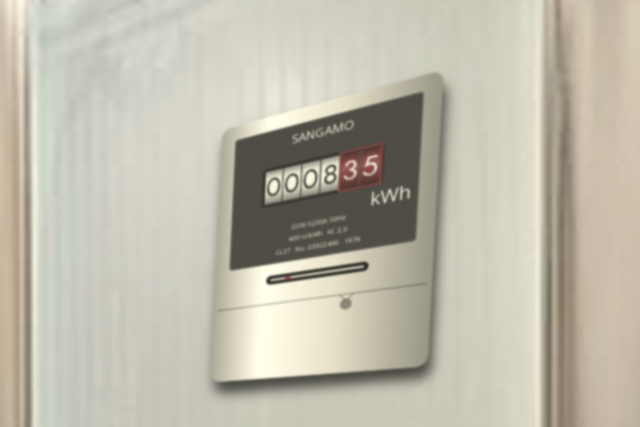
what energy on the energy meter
8.35 kWh
